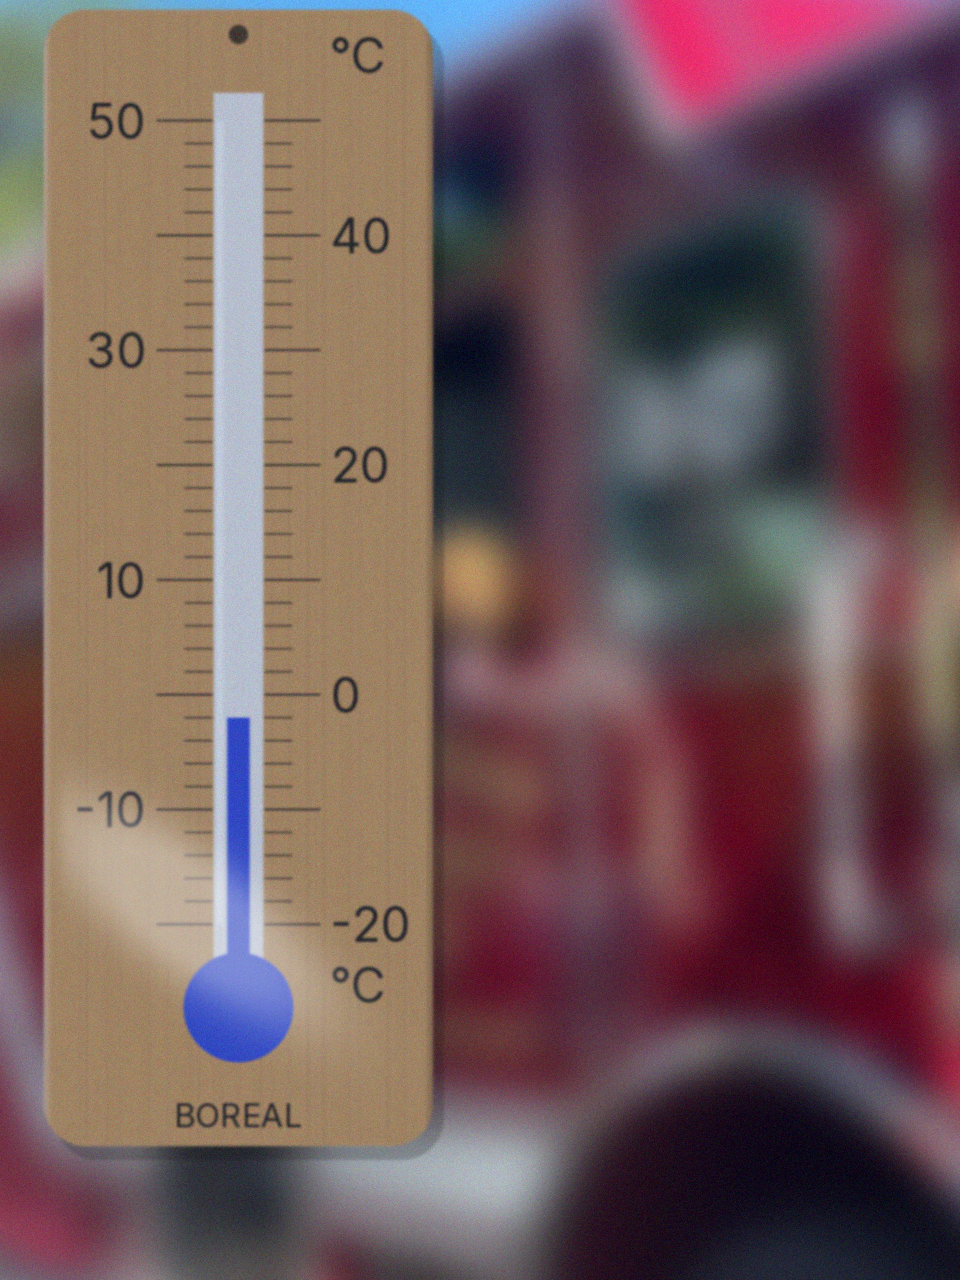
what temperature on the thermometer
-2 °C
